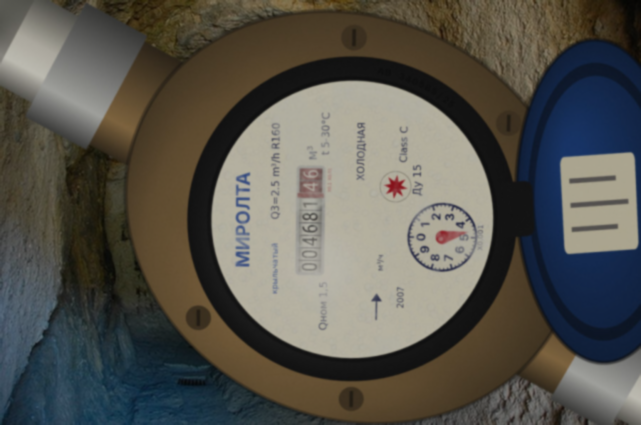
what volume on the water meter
4681.464 m³
